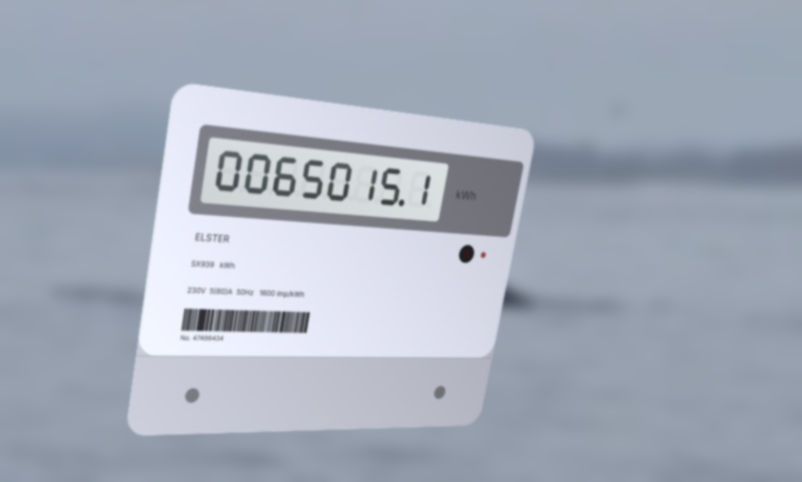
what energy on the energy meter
65015.1 kWh
